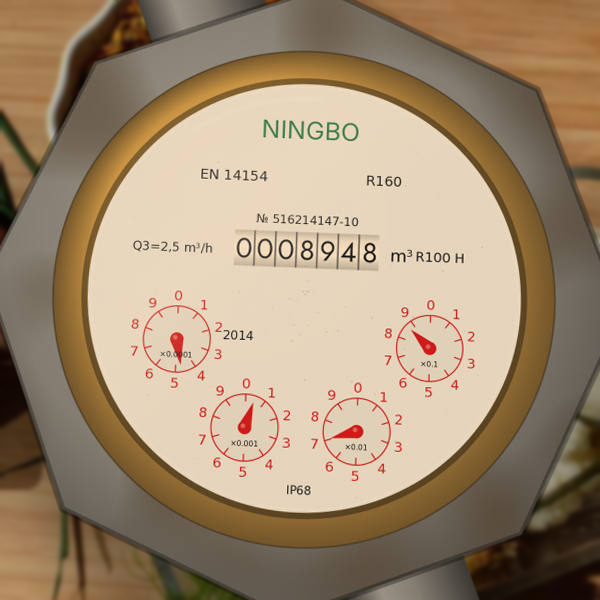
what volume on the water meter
8948.8704 m³
